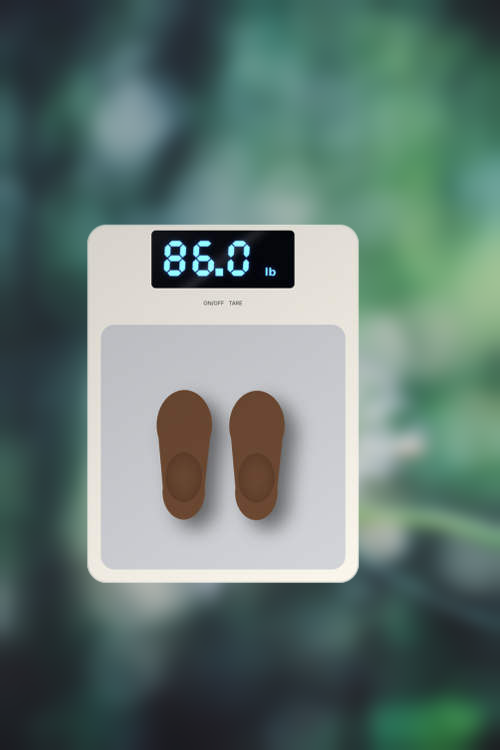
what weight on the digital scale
86.0 lb
